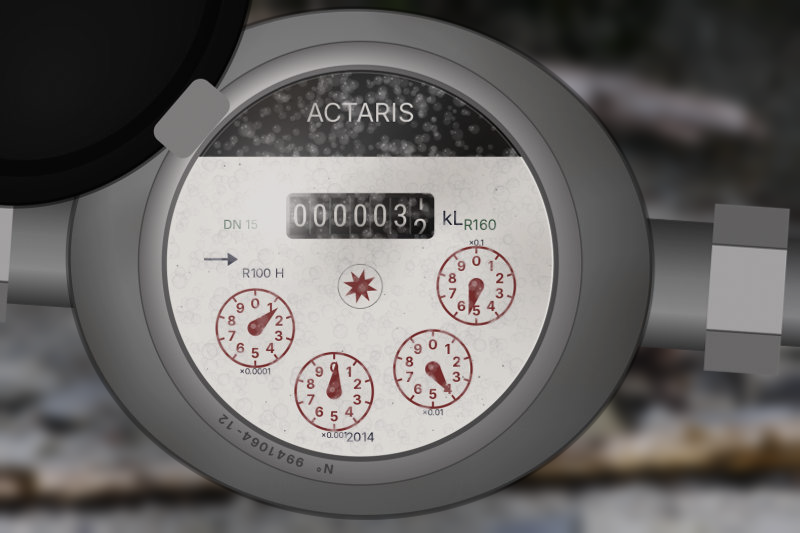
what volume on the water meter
31.5401 kL
